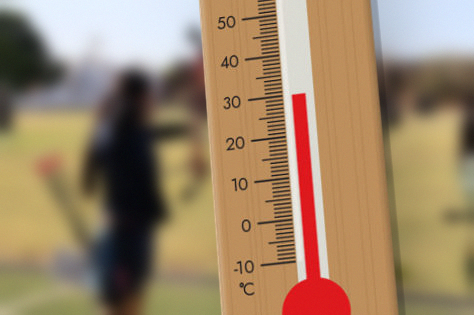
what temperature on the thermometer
30 °C
